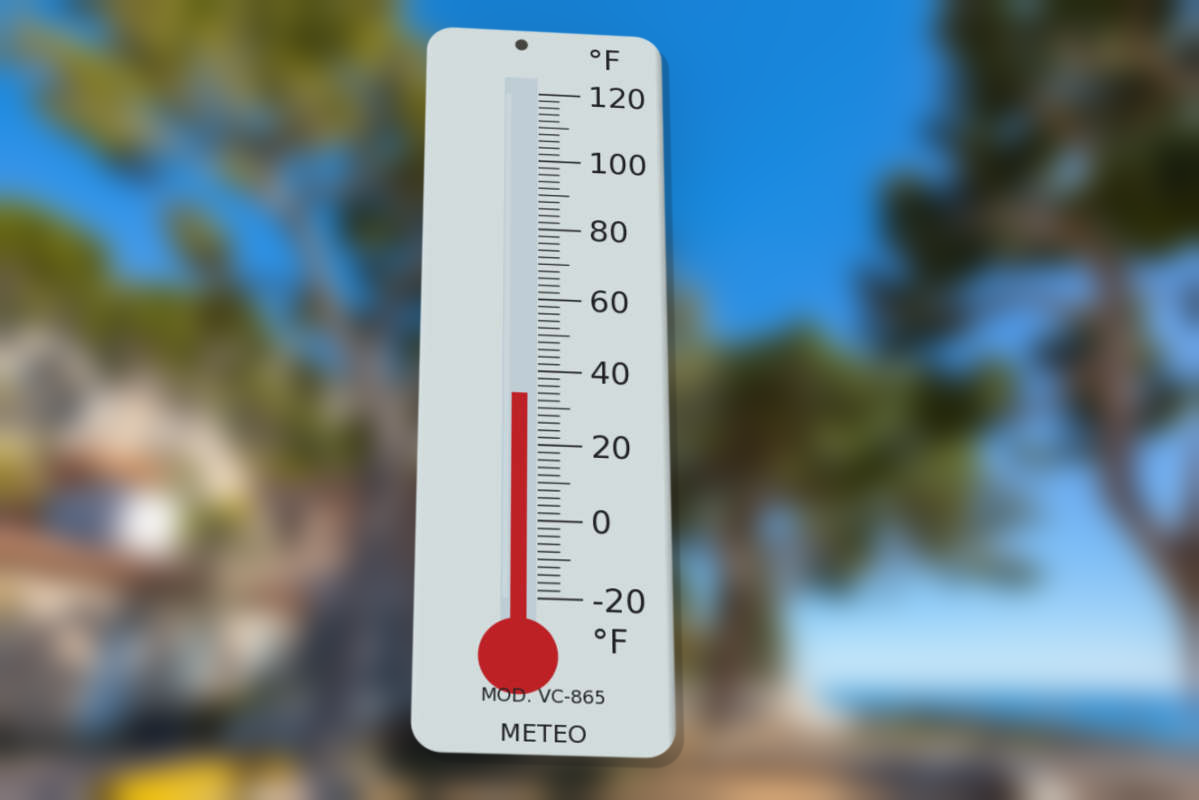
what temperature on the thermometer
34 °F
